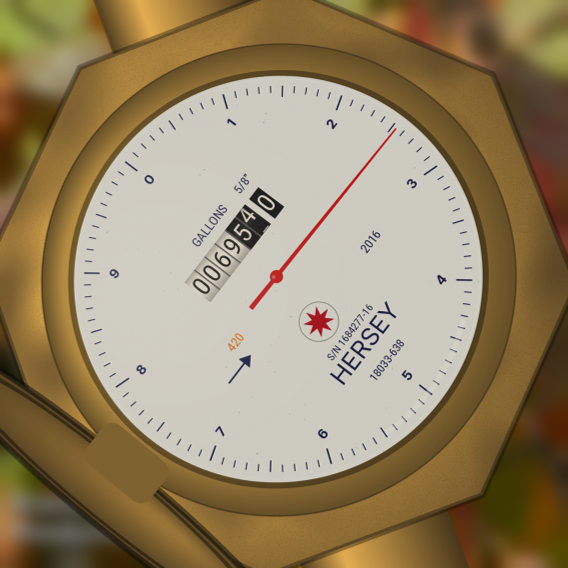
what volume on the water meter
69542.5 gal
